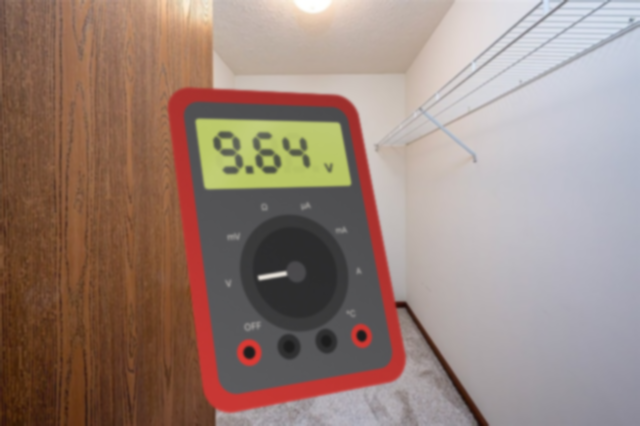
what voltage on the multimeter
9.64 V
